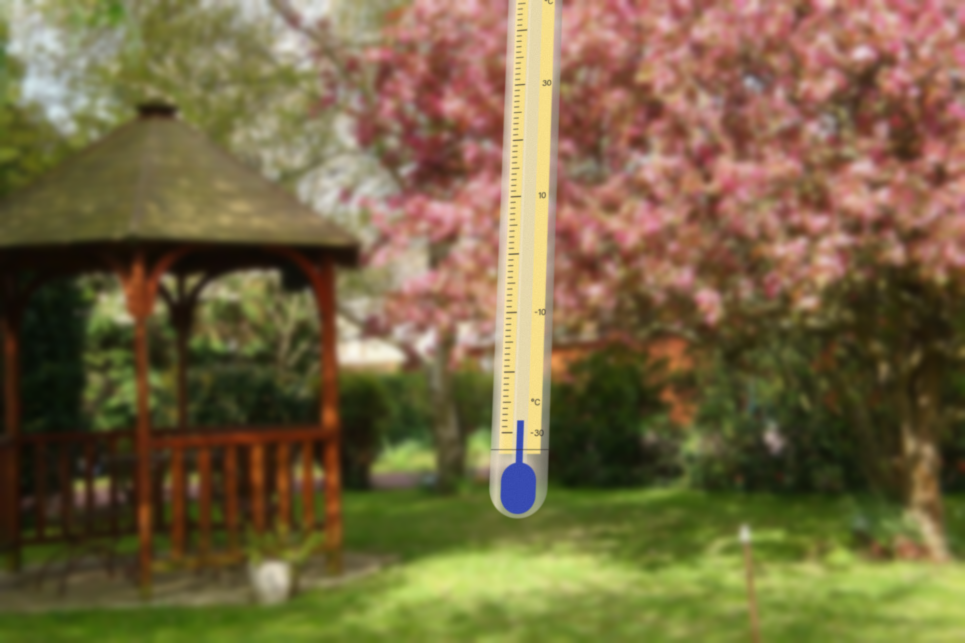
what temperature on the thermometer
-28 °C
